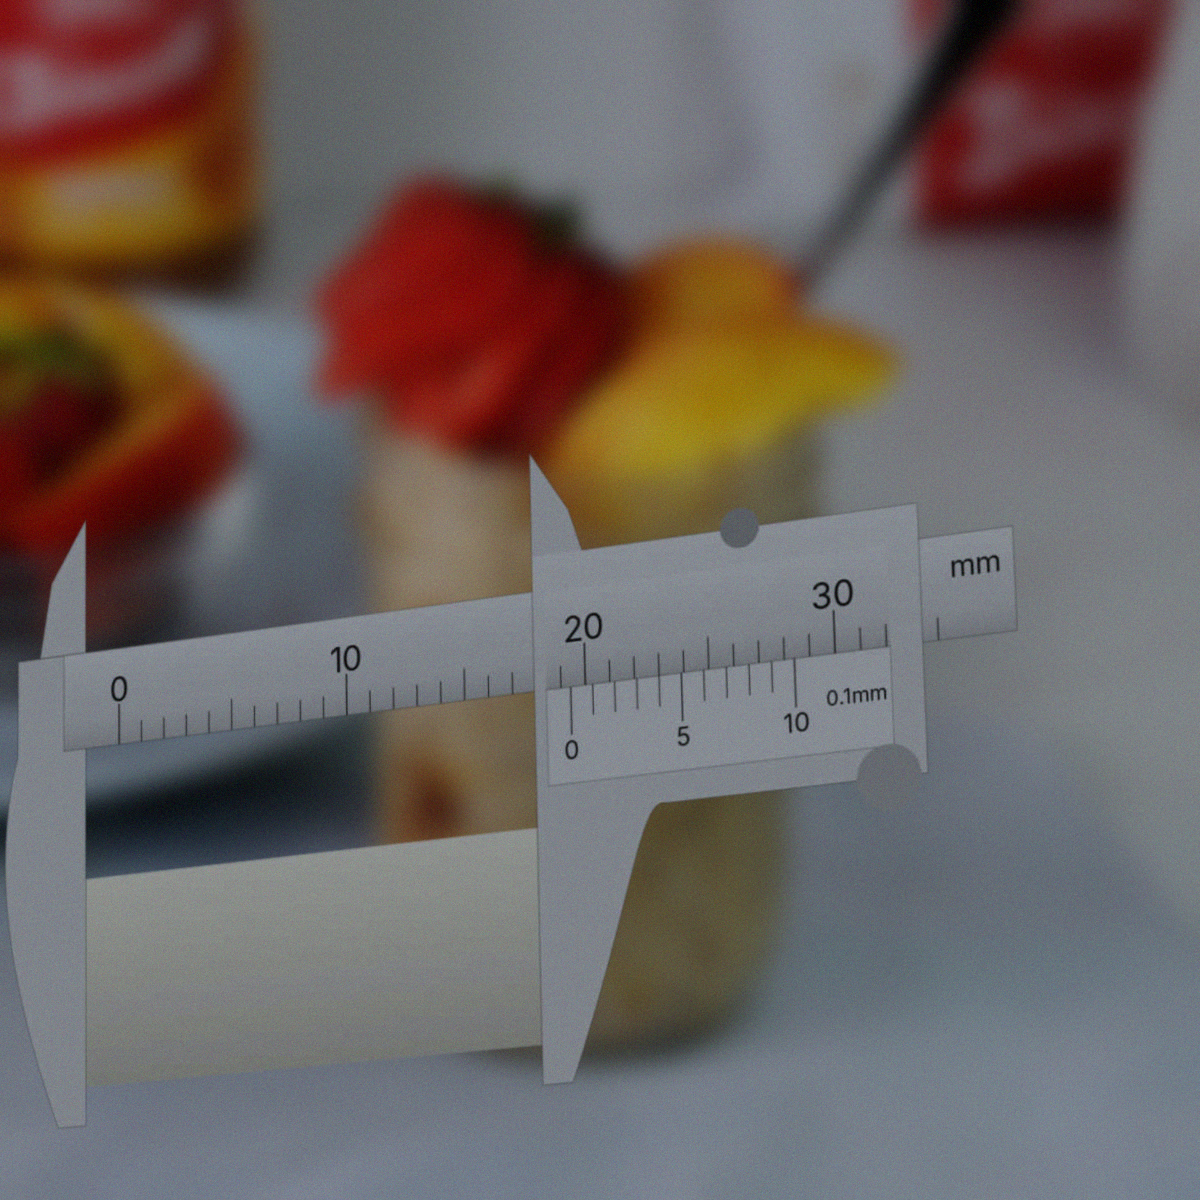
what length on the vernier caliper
19.4 mm
